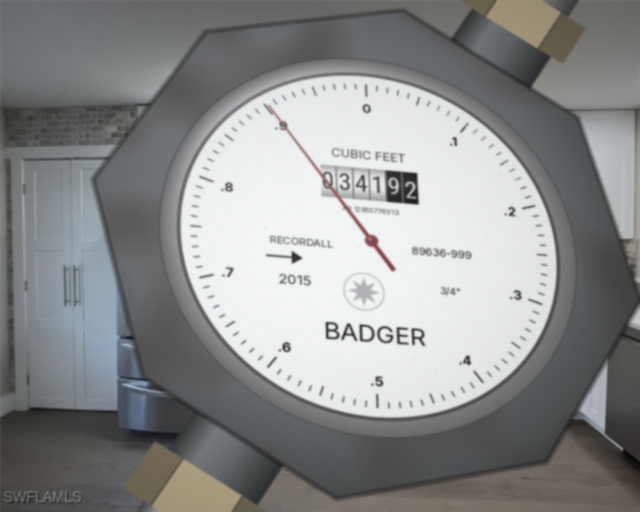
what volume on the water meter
34191.90 ft³
